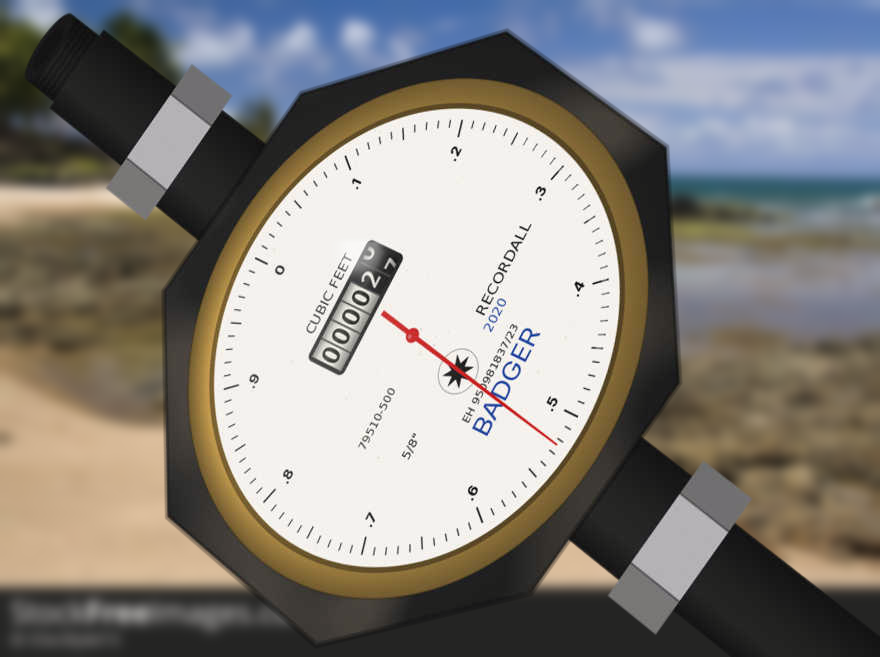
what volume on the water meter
26.52 ft³
